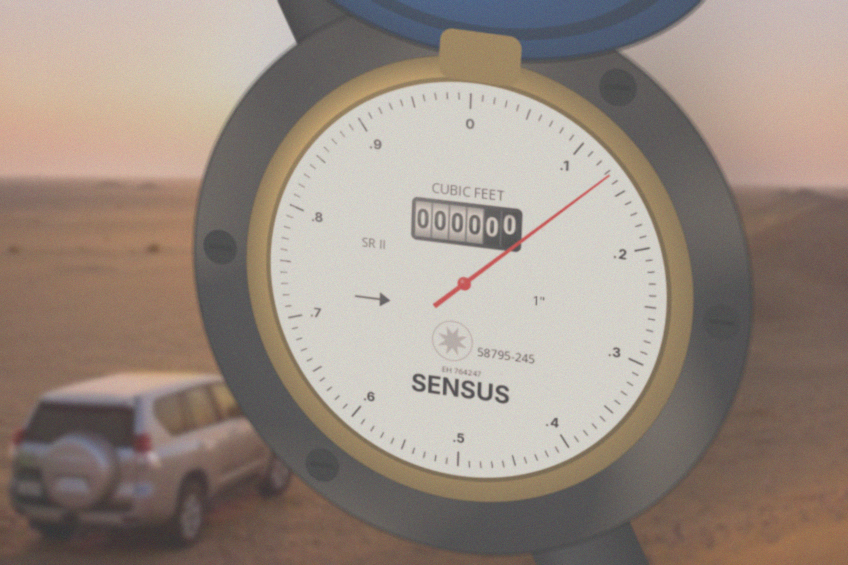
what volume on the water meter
0.13 ft³
